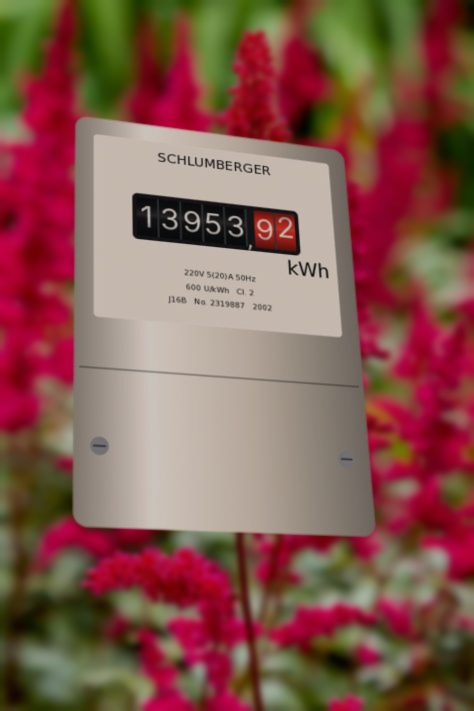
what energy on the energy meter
13953.92 kWh
